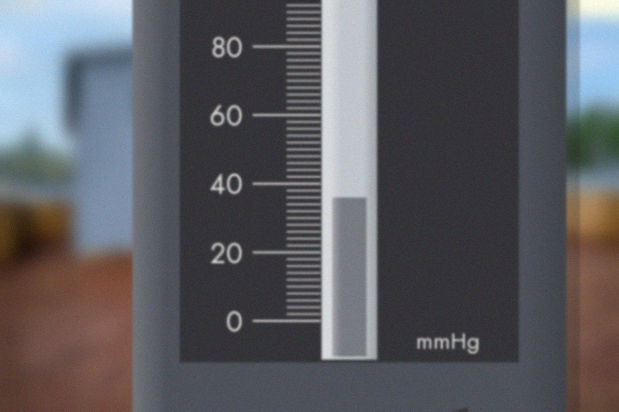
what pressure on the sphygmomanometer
36 mmHg
